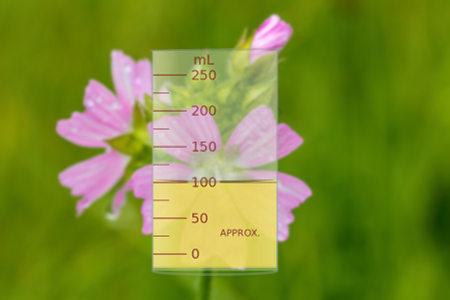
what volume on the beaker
100 mL
